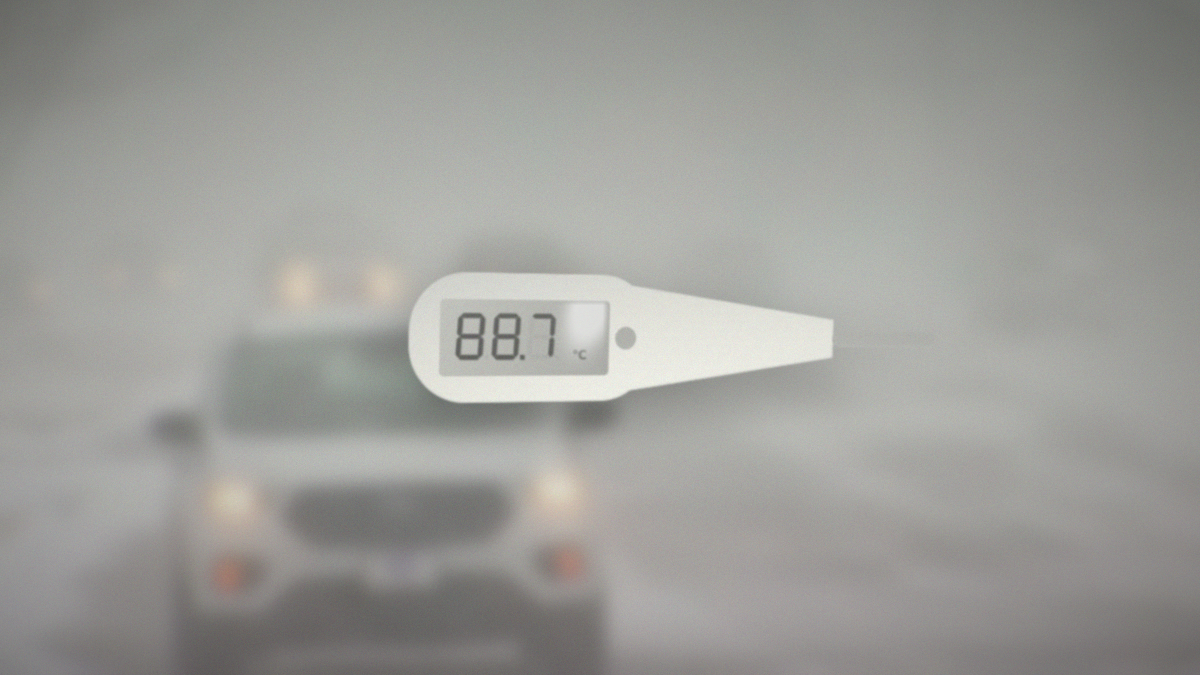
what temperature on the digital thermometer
88.7 °C
